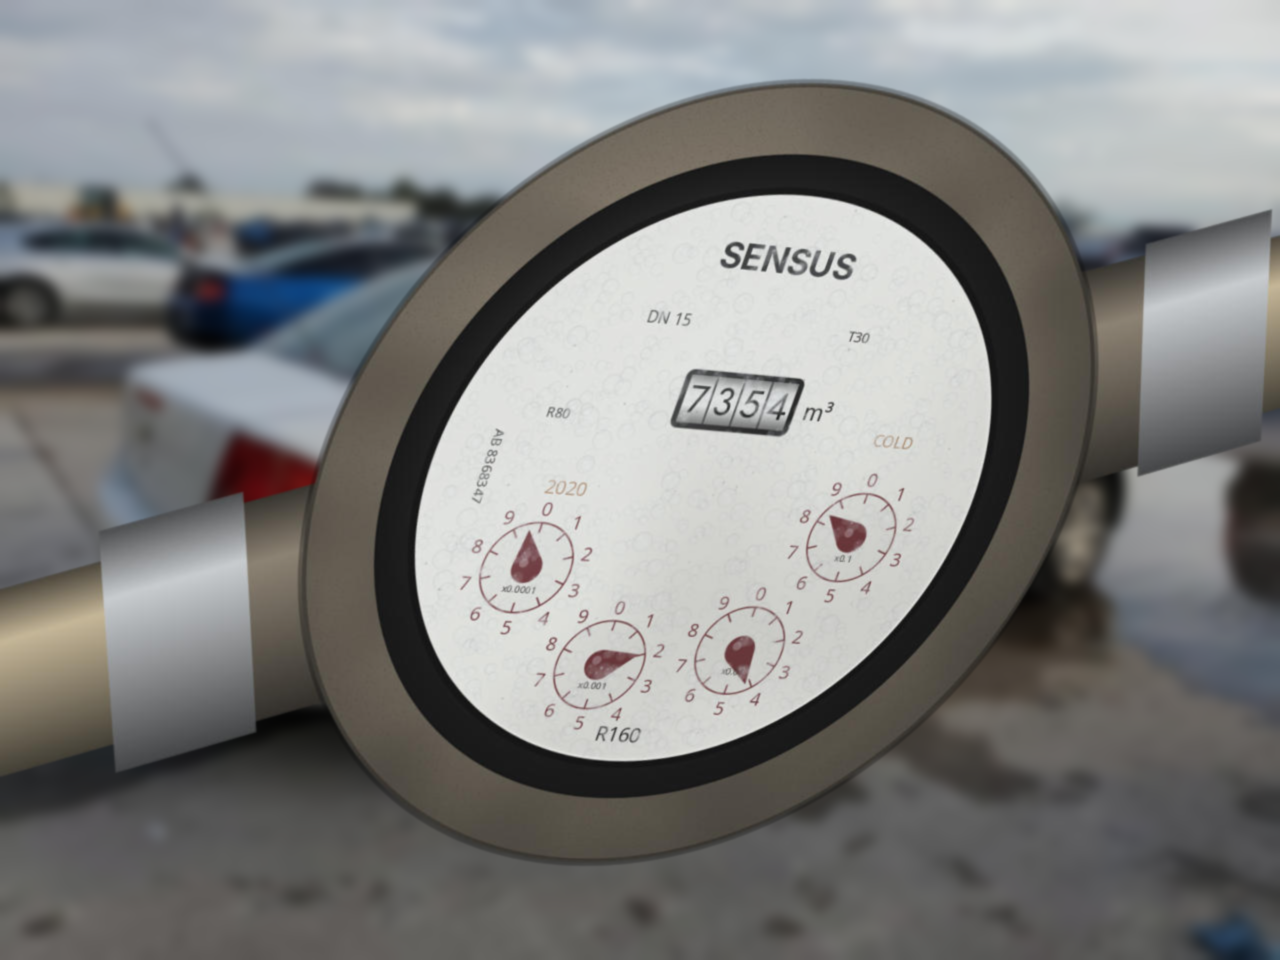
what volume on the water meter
7354.8419 m³
